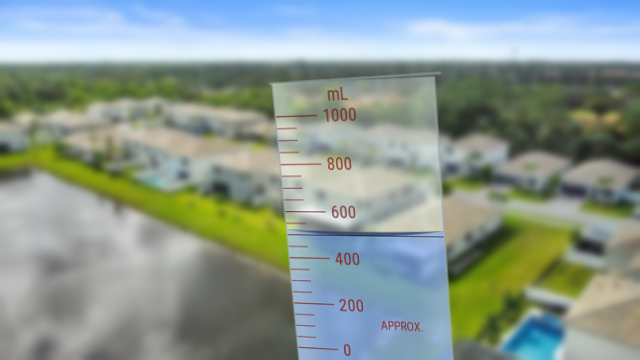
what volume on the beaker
500 mL
